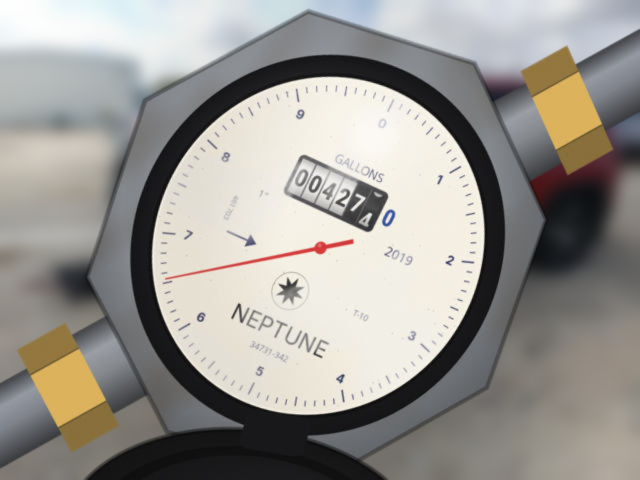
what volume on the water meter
42736.5 gal
